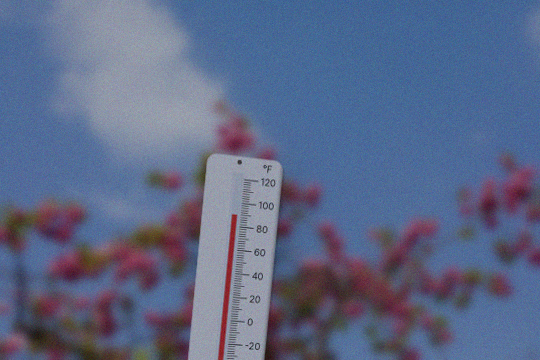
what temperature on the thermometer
90 °F
